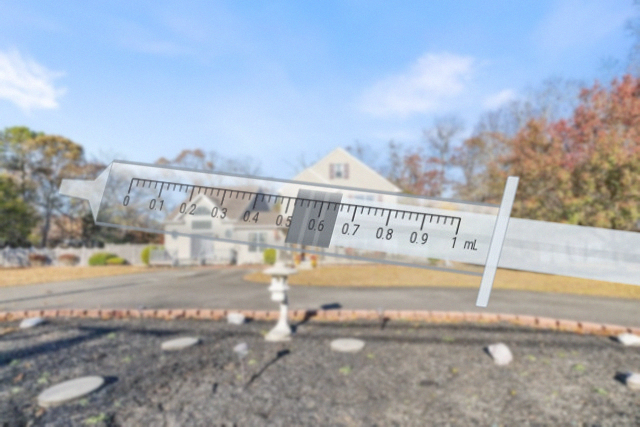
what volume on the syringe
0.52 mL
